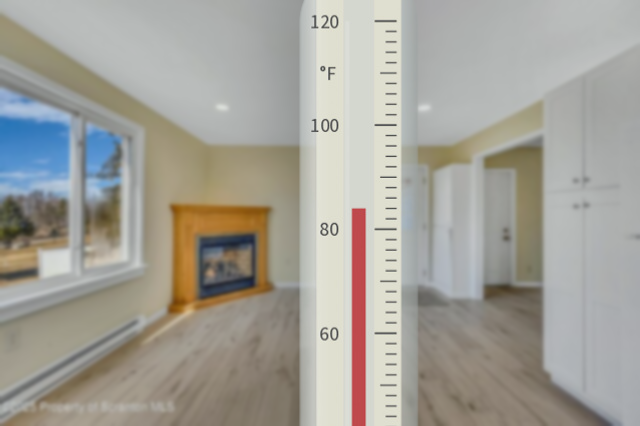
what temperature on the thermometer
84 °F
